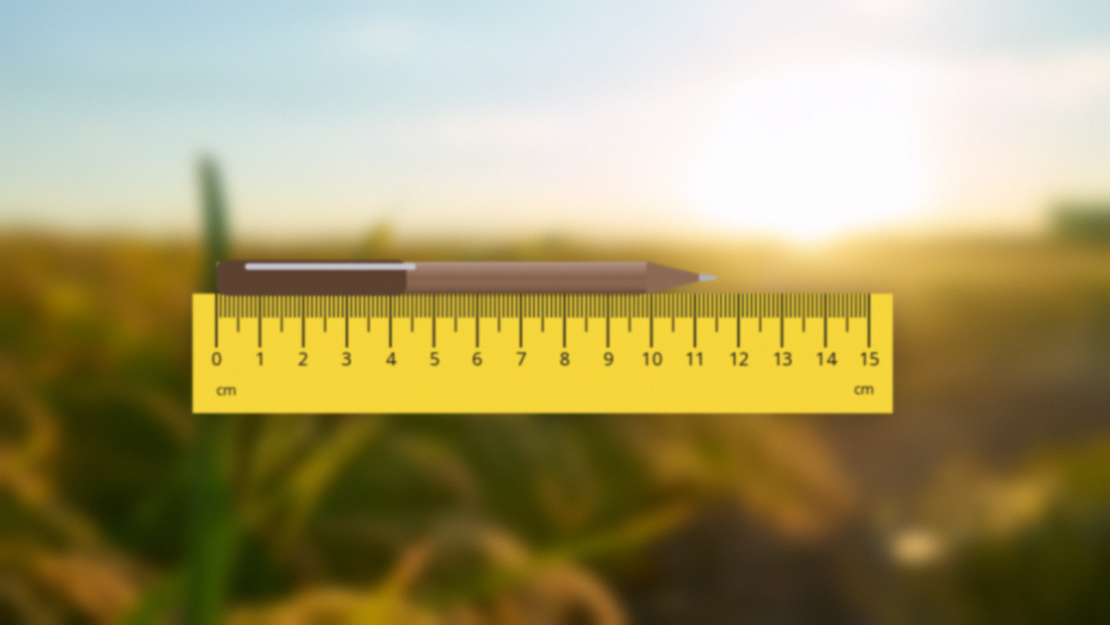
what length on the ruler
11.5 cm
